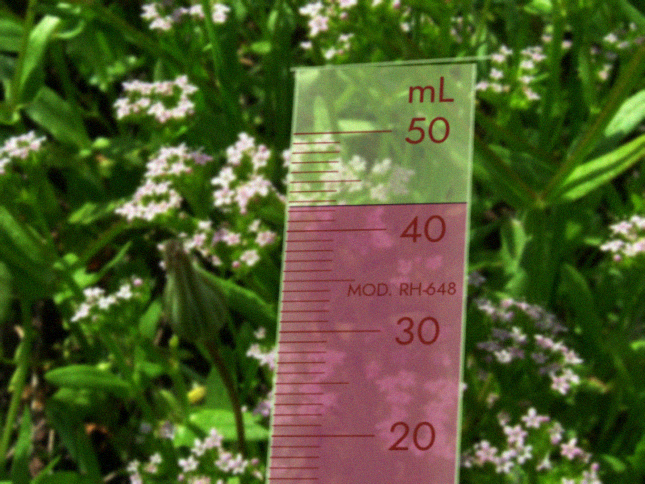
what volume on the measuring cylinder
42.5 mL
